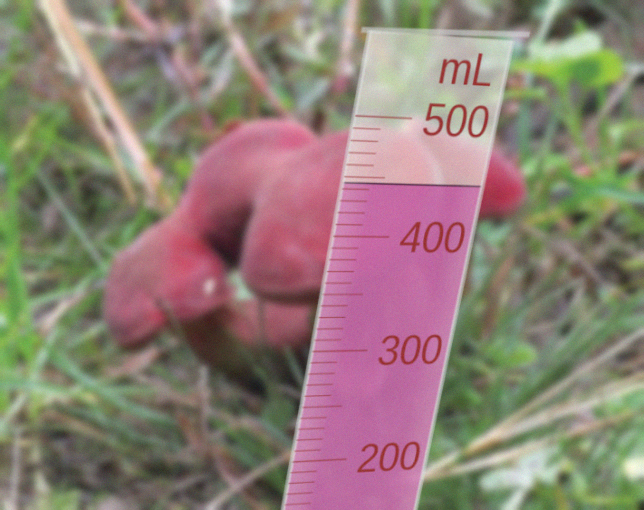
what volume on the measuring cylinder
445 mL
